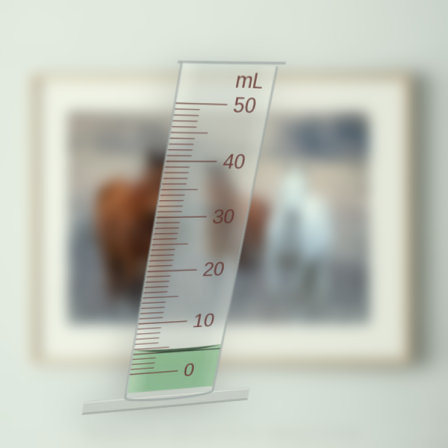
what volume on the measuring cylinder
4 mL
